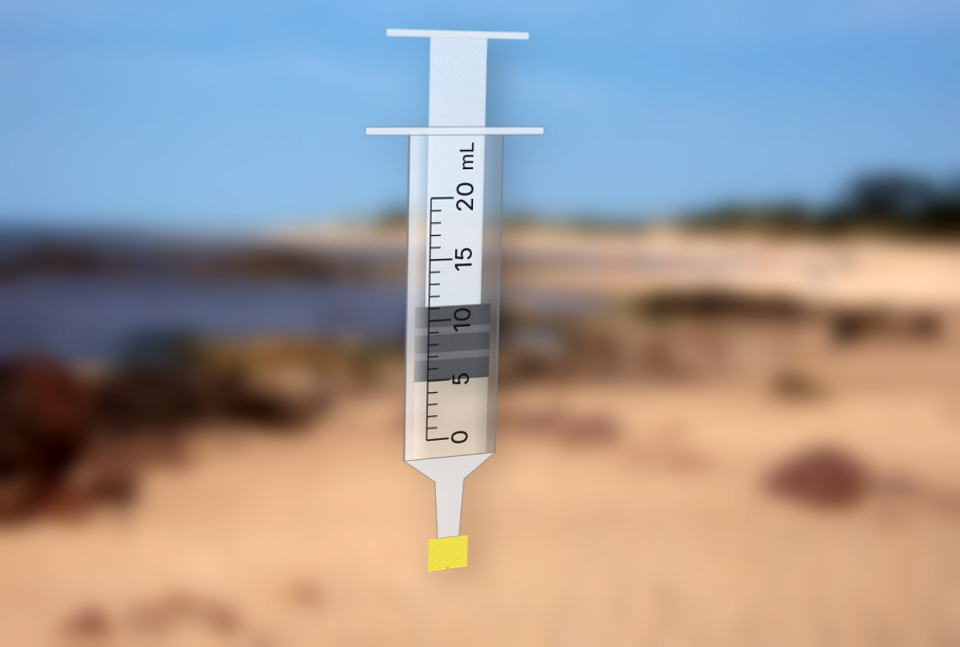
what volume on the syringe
5 mL
